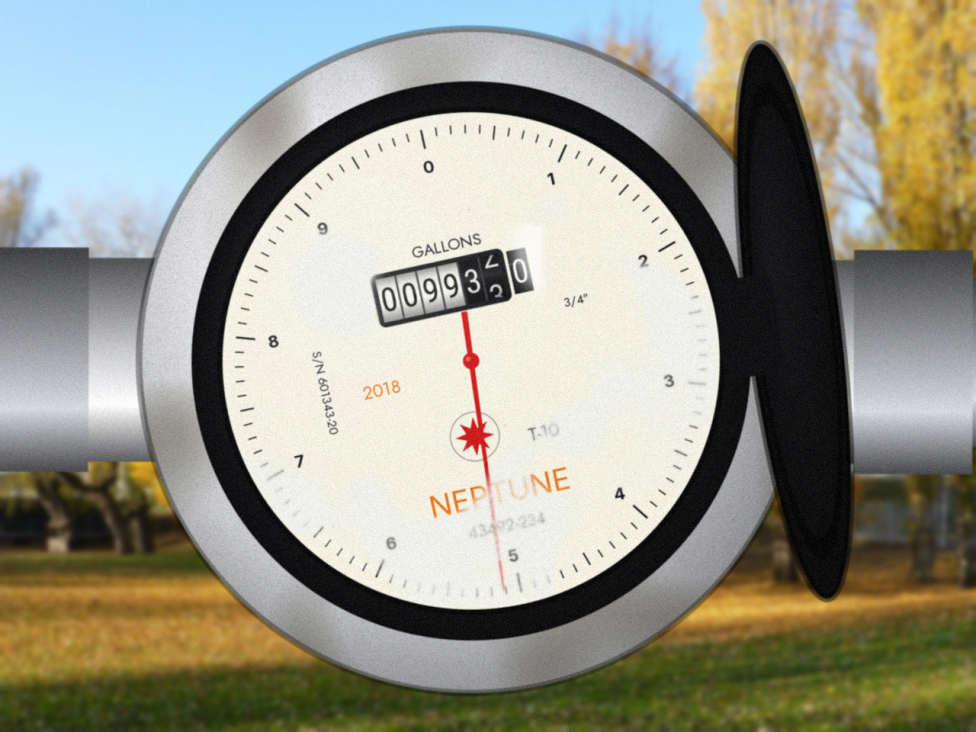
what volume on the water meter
99325.1 gal
